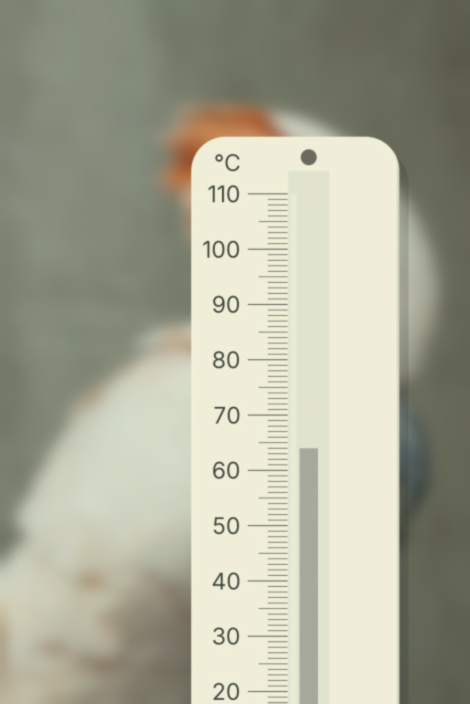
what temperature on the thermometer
64 °C
